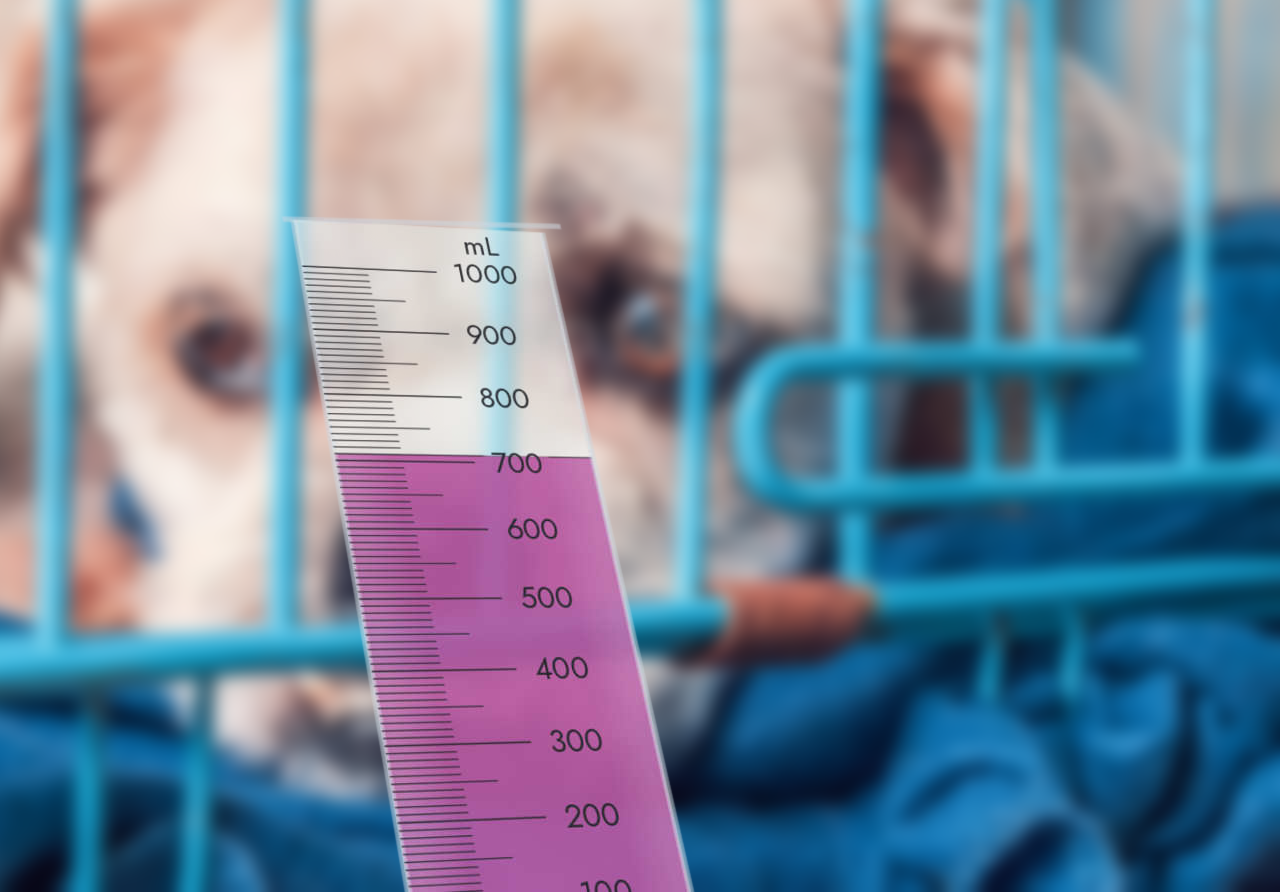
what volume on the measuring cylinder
710 mL
